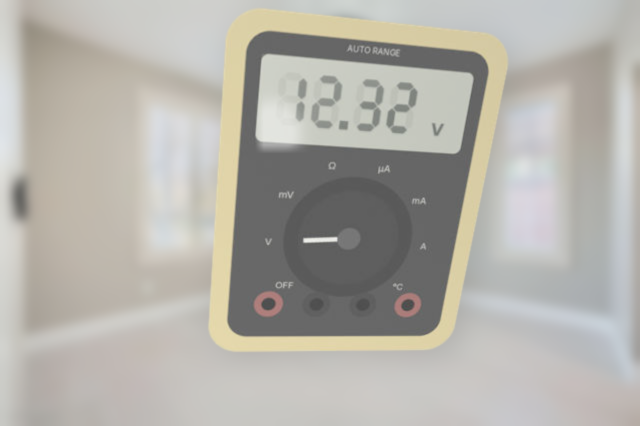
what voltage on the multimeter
12.32 V
